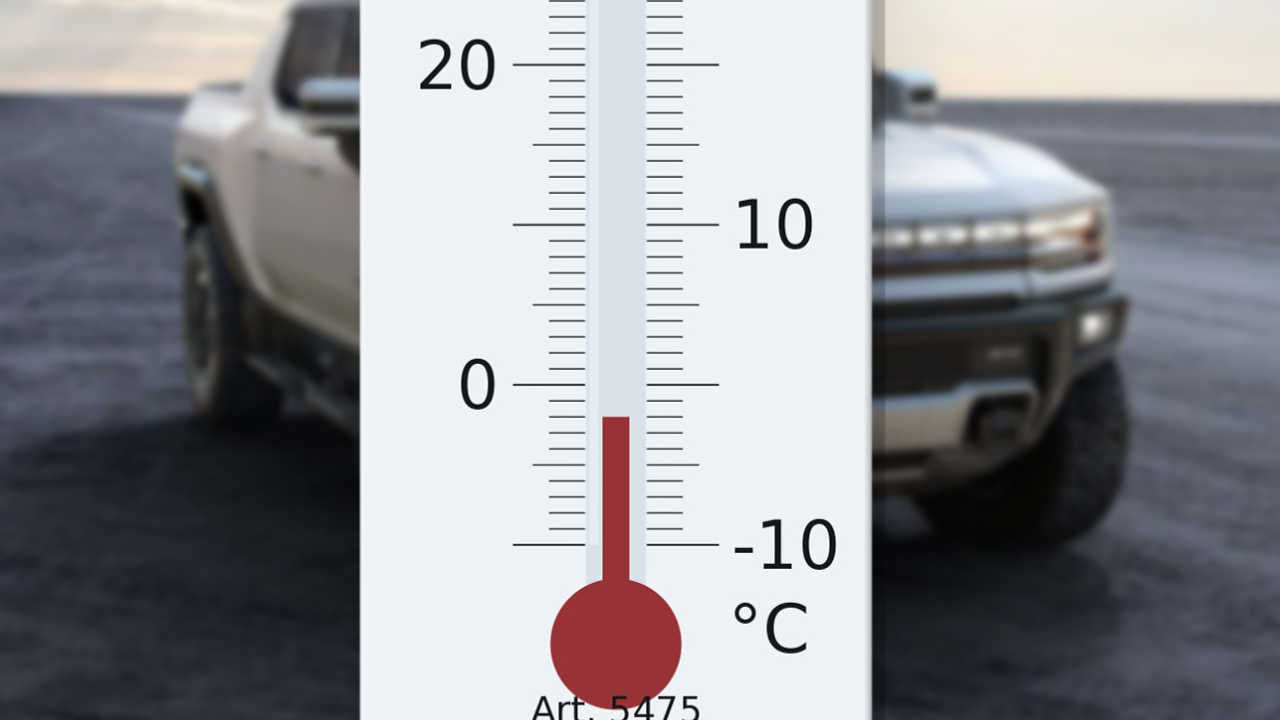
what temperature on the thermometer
-2 °C
